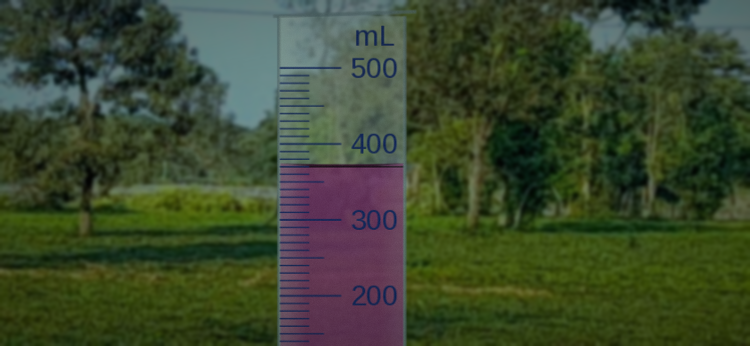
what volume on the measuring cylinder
370 mL
